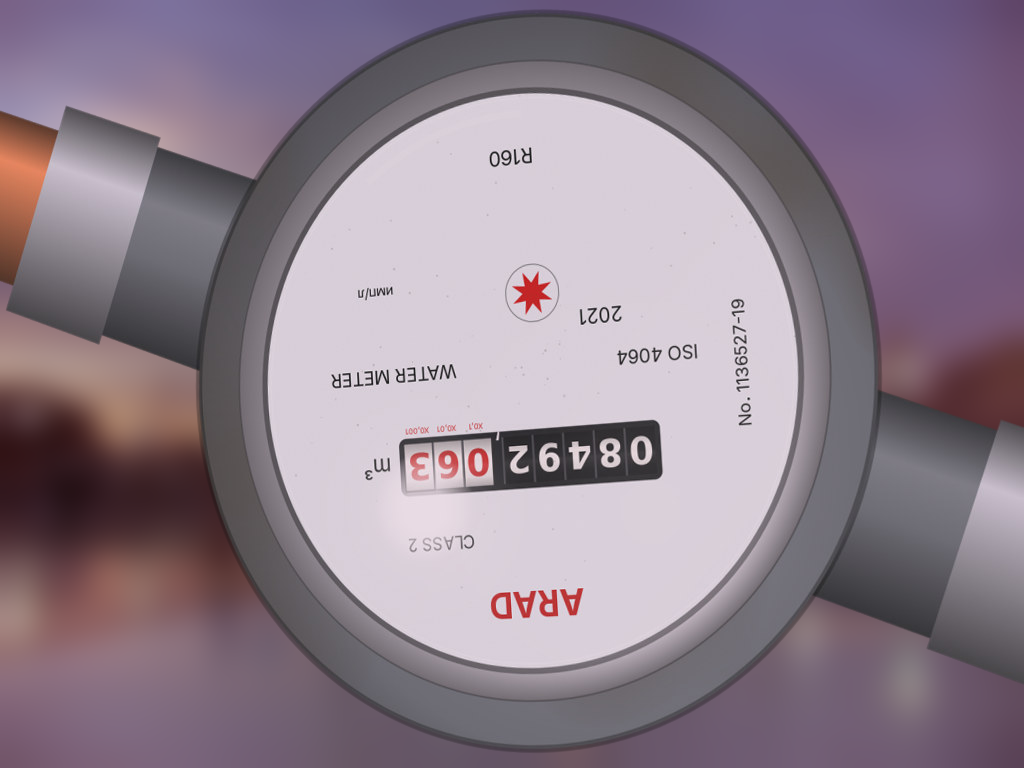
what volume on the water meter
8492.063 m³
